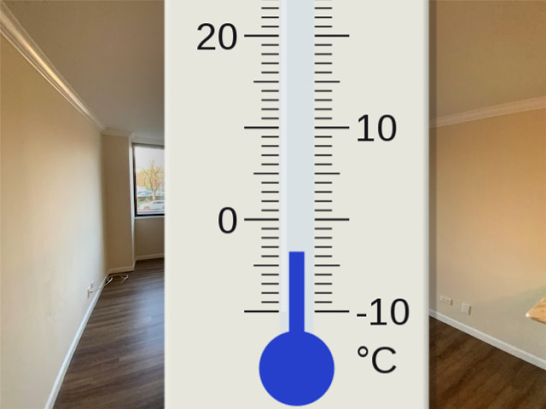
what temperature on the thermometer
-3.5 °C
